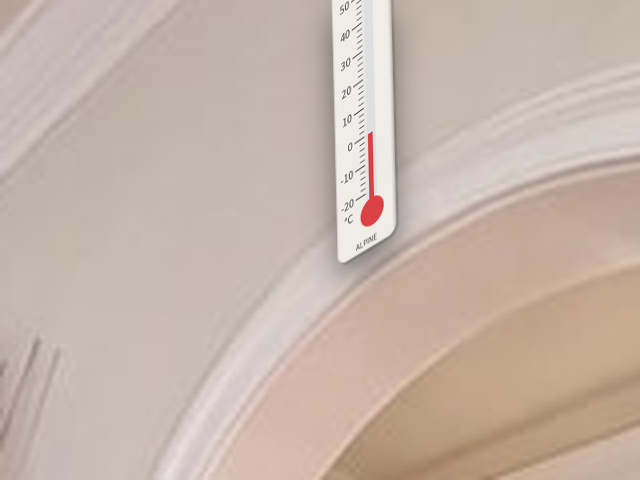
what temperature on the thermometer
0 °C
